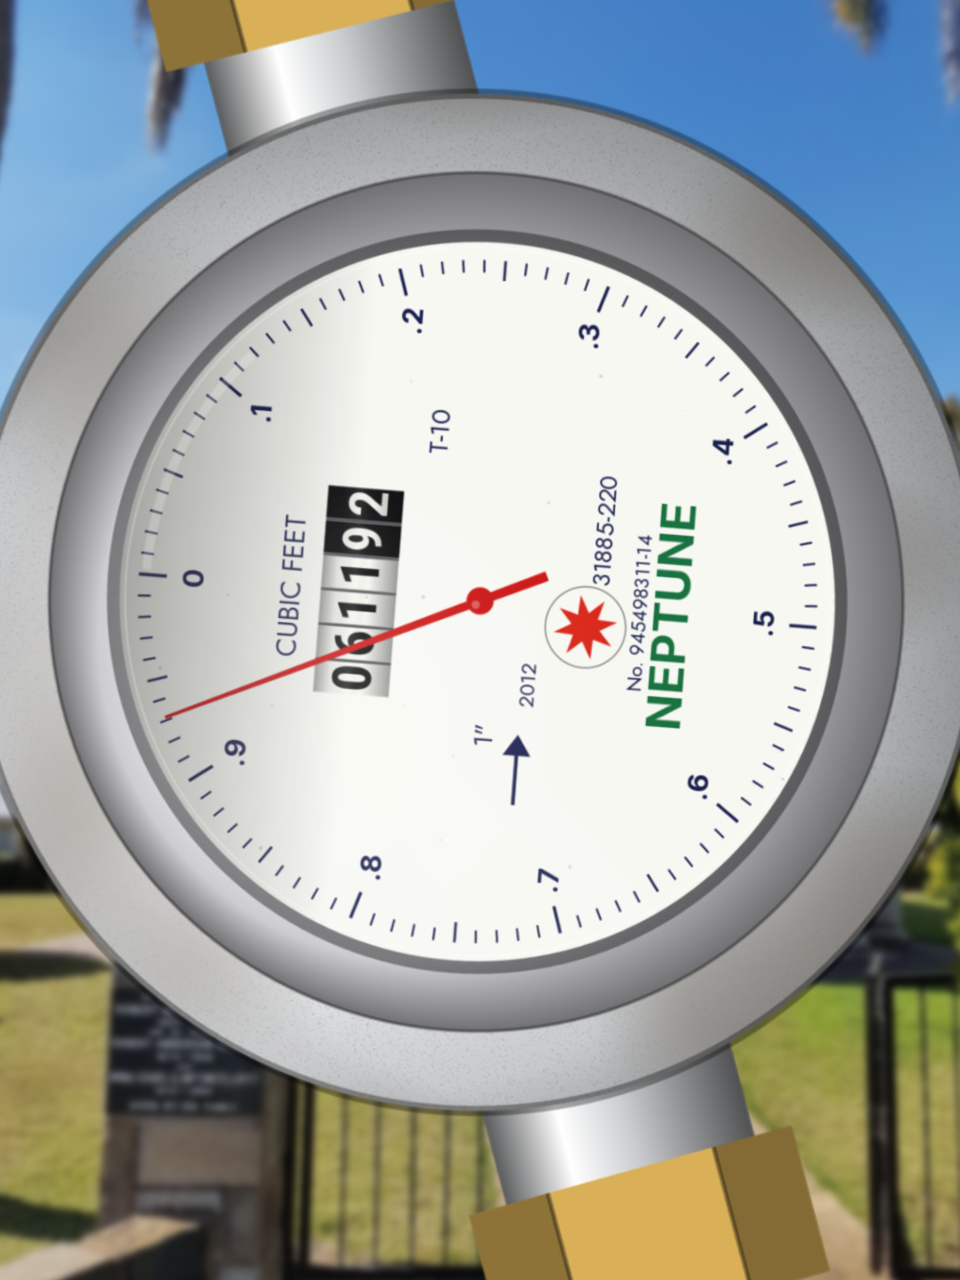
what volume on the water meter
61191.93 ft³
